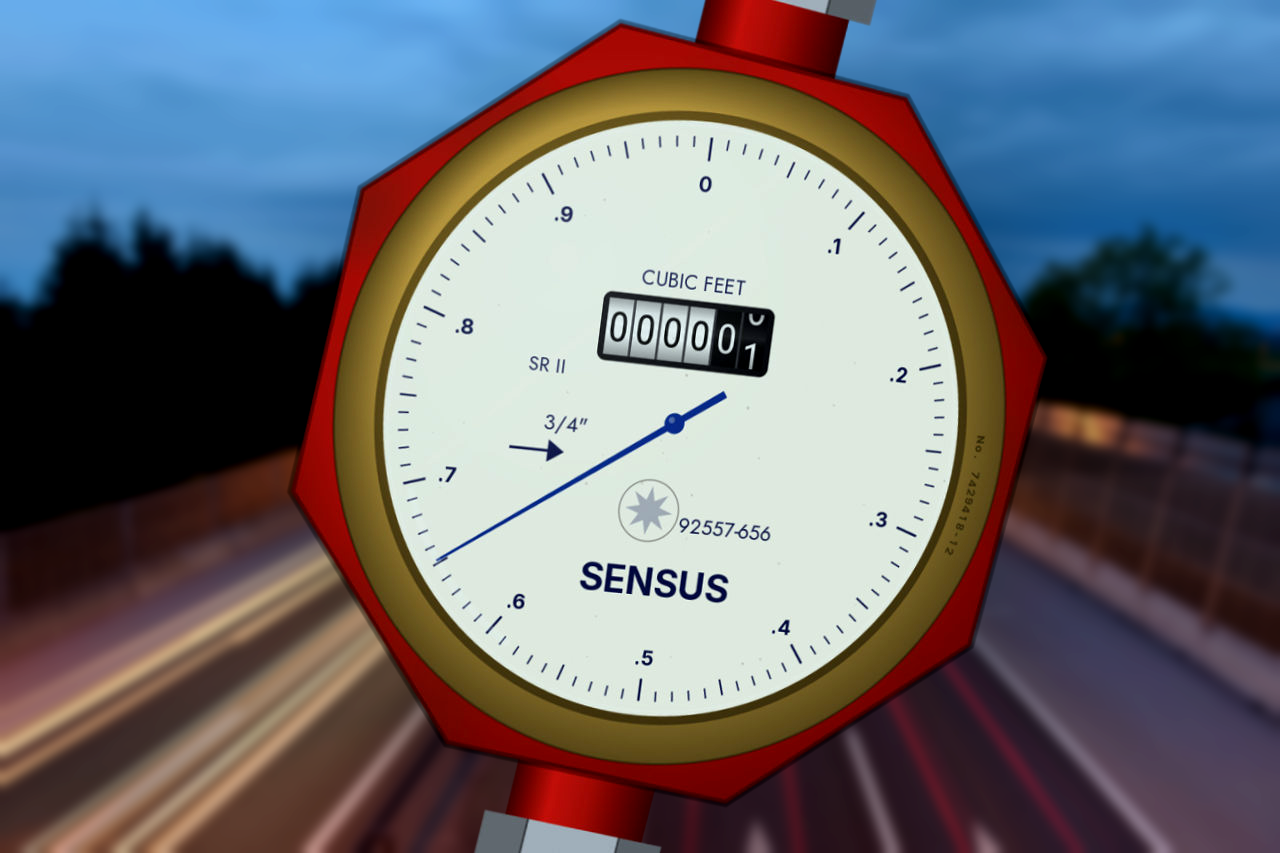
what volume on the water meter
0.65 ft³
